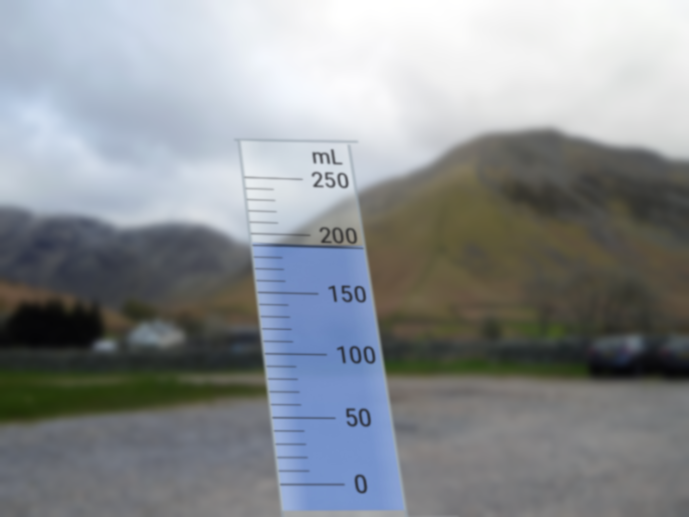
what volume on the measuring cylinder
190 mL
